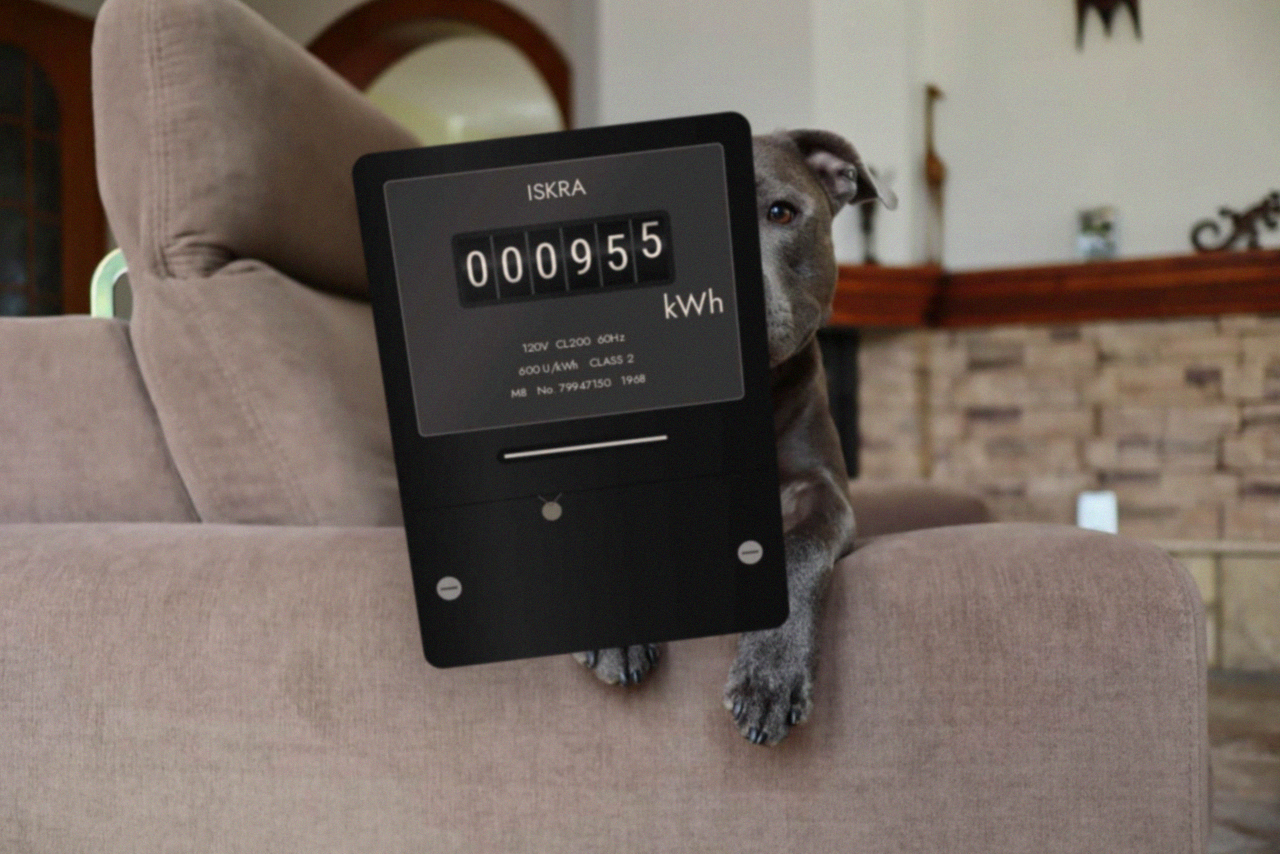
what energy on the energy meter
955 kWh
